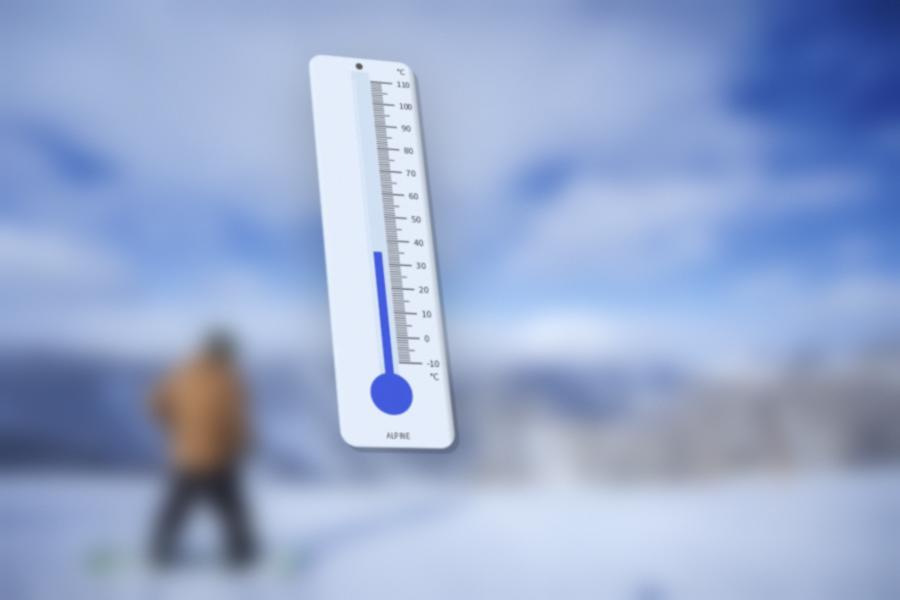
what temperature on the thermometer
35 °C
